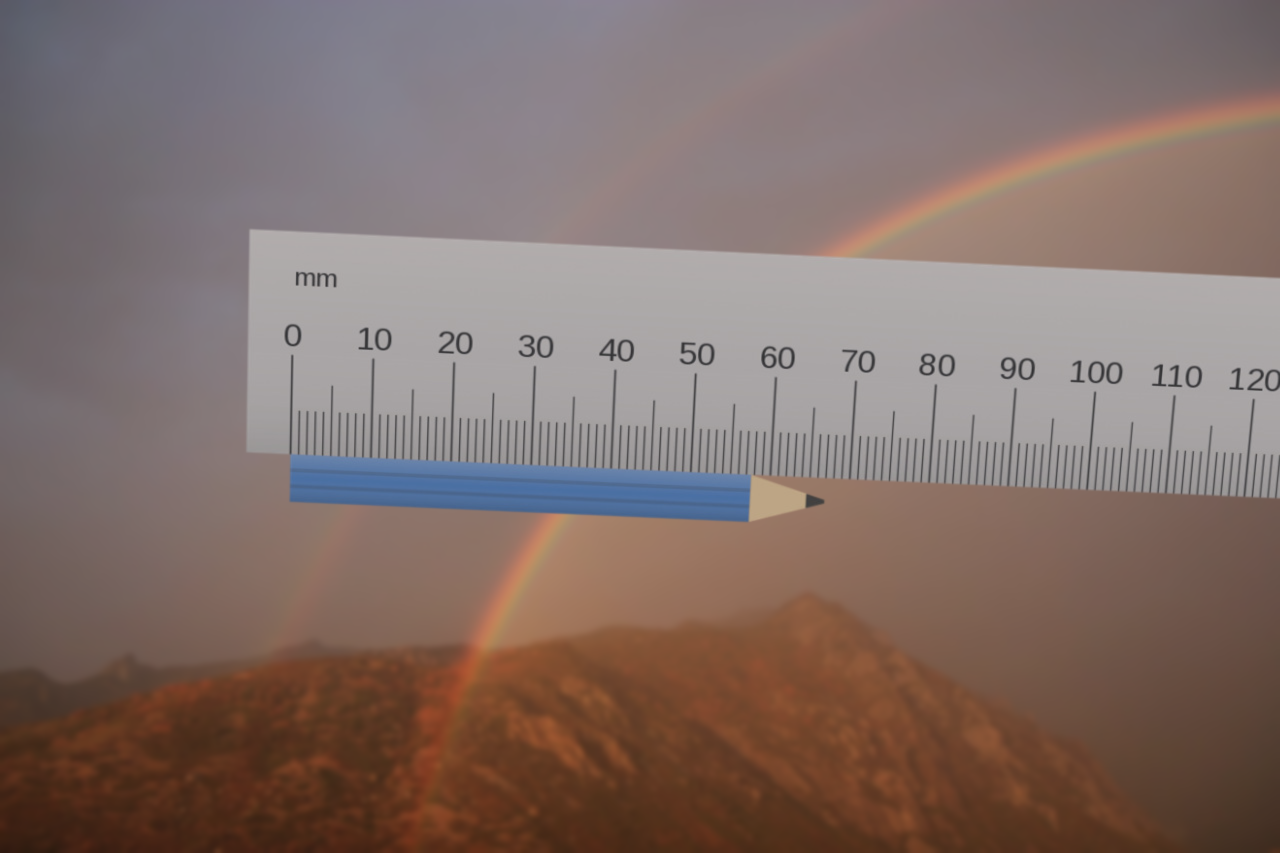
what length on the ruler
67 mm
